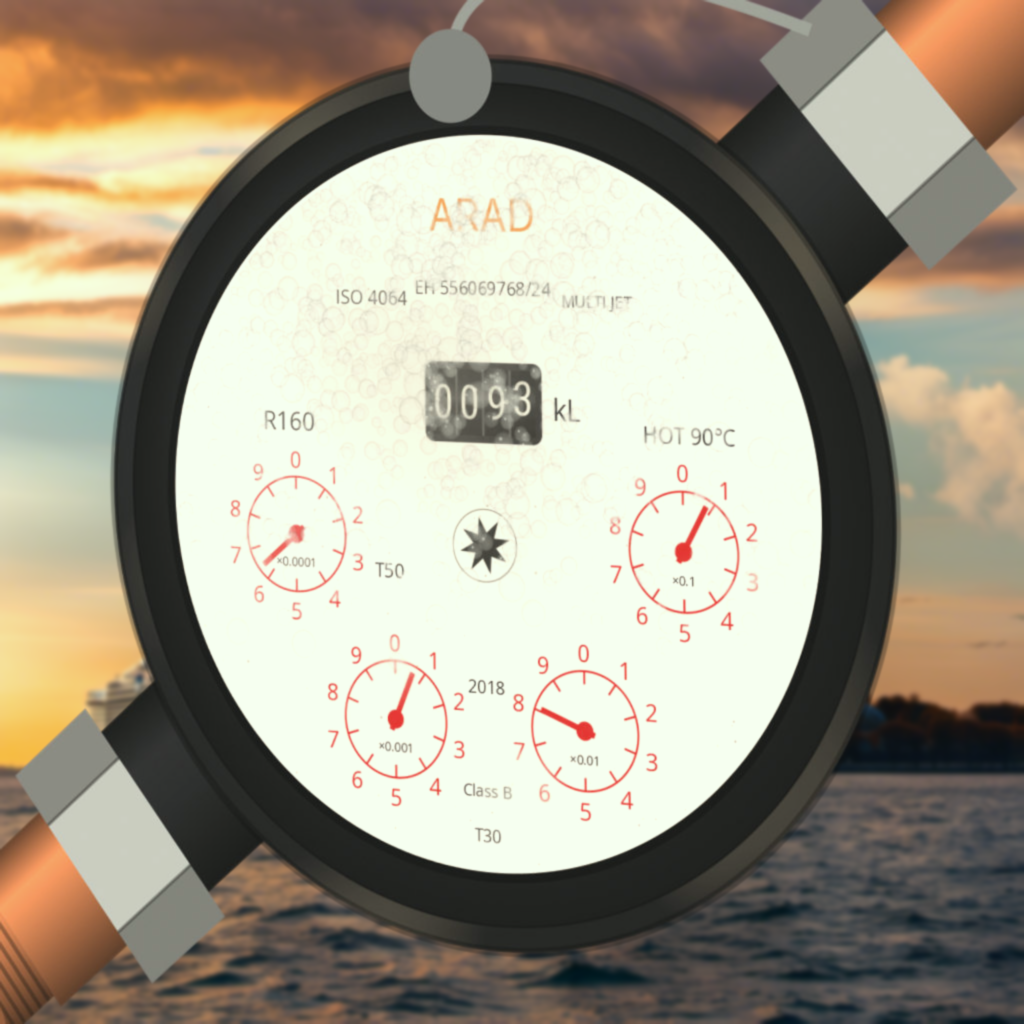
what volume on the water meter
93.0806 kL
